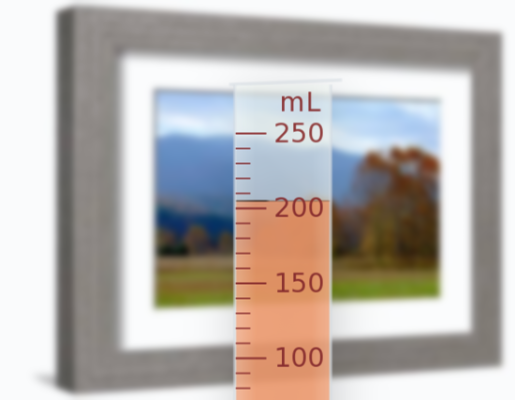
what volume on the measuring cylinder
205 mL
